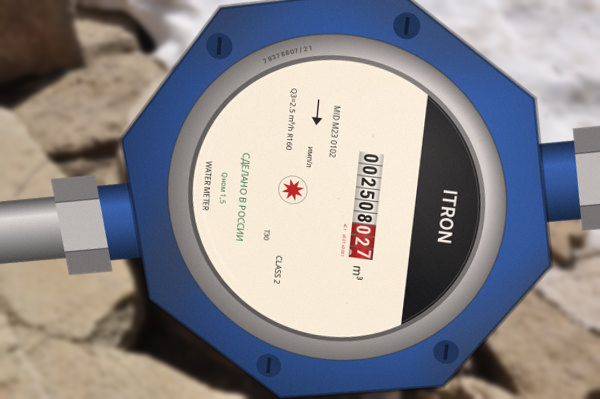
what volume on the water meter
2508.027 m³
